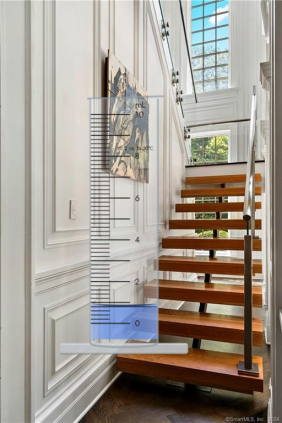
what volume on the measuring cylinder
0.8 mL
